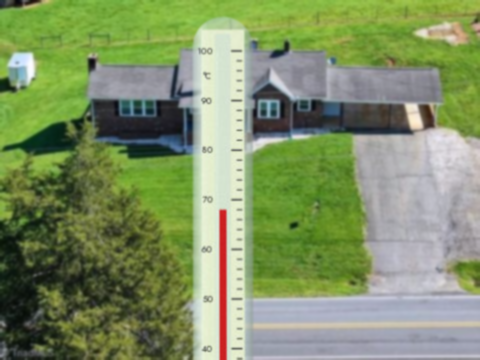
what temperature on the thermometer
68 °C
